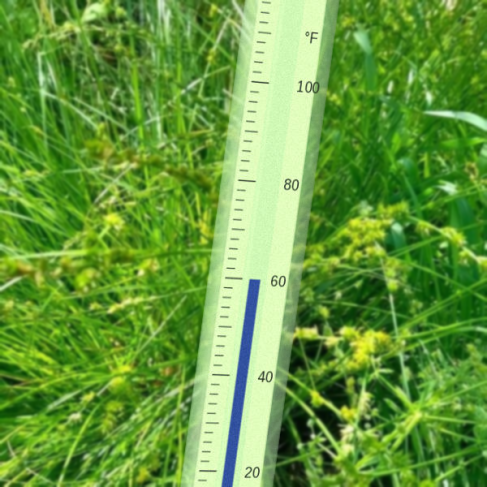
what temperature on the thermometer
60 °F
